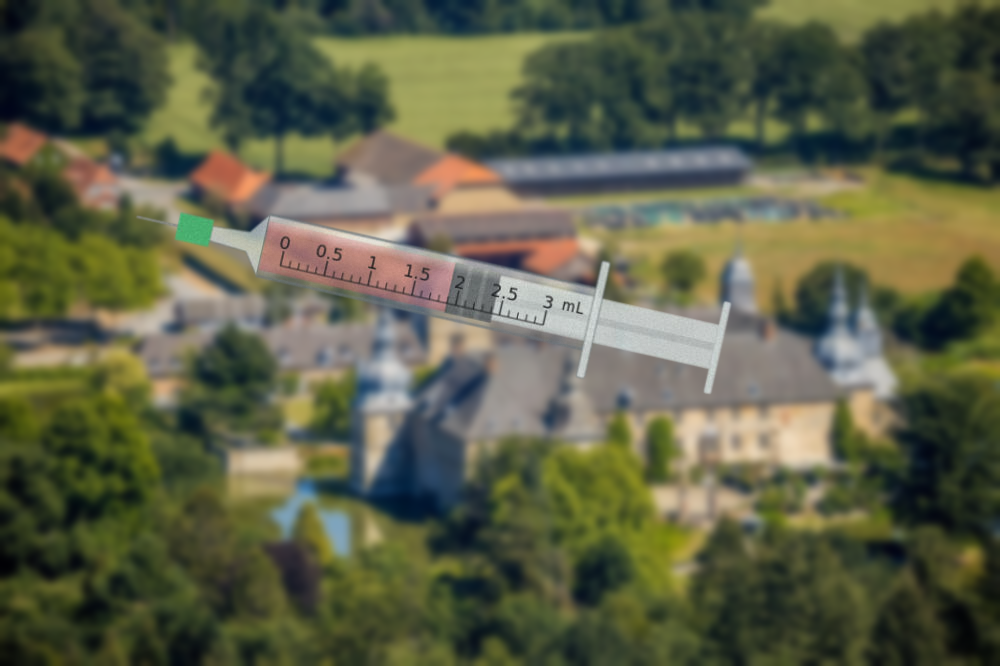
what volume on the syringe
1.9 mL
